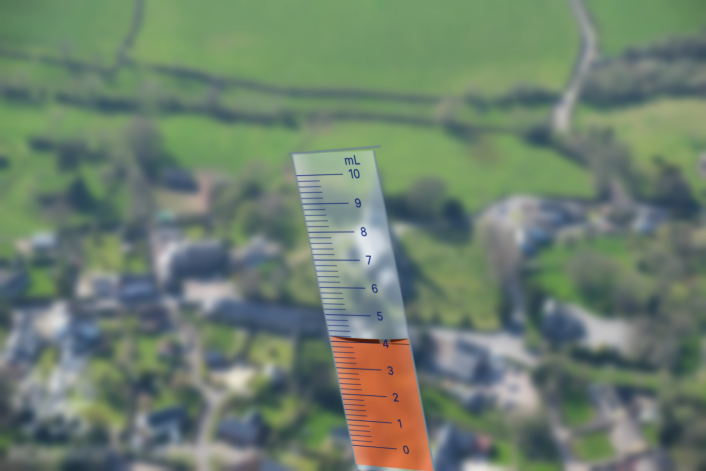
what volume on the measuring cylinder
4 mL
